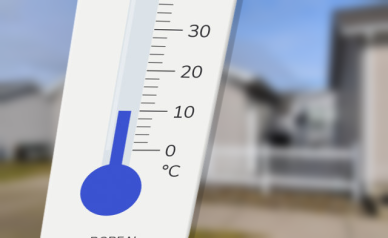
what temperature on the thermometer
10 °C
